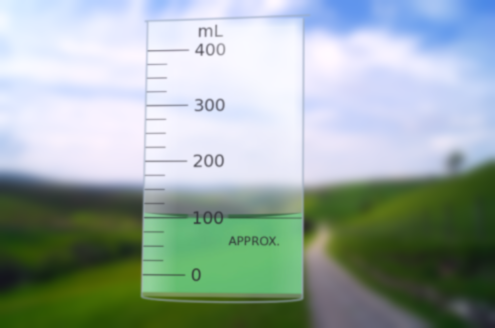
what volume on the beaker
100 mL
